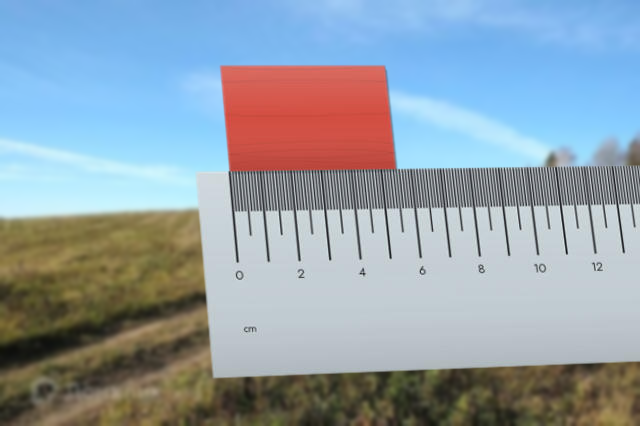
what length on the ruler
5.5 cm
